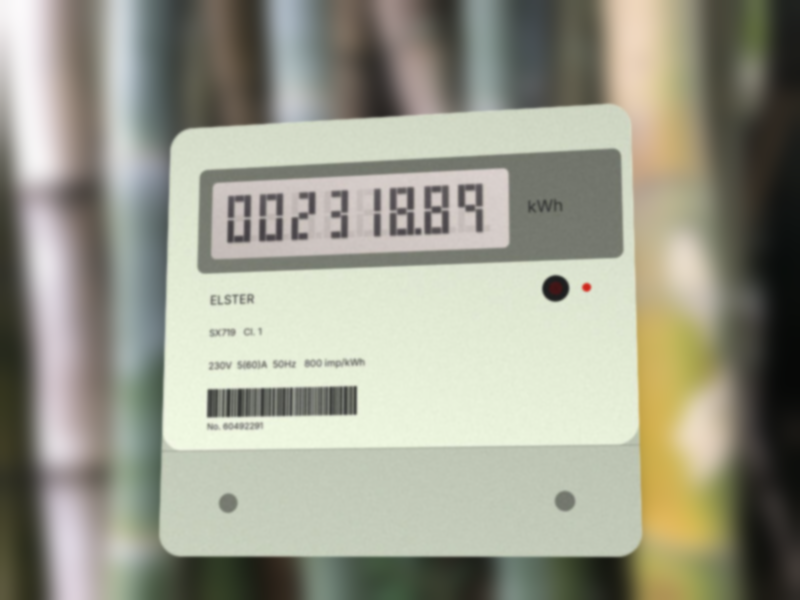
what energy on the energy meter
2318.89 kWh
